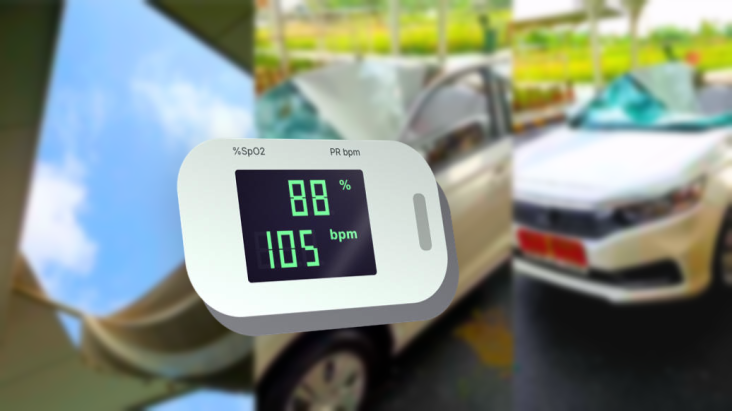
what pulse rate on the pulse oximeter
105 bpm
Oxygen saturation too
88 %
